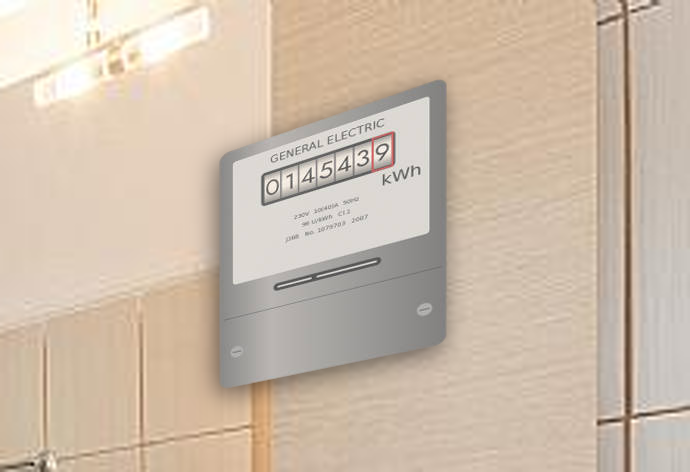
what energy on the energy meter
14543.9 kWh
